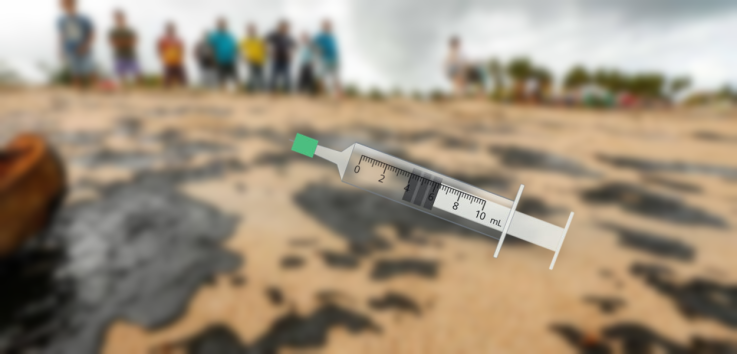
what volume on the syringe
4 mL
